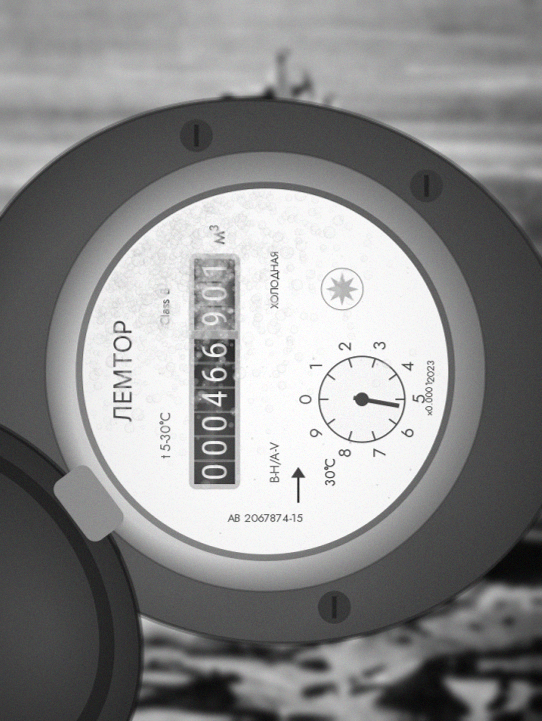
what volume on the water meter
466.9015 m³
